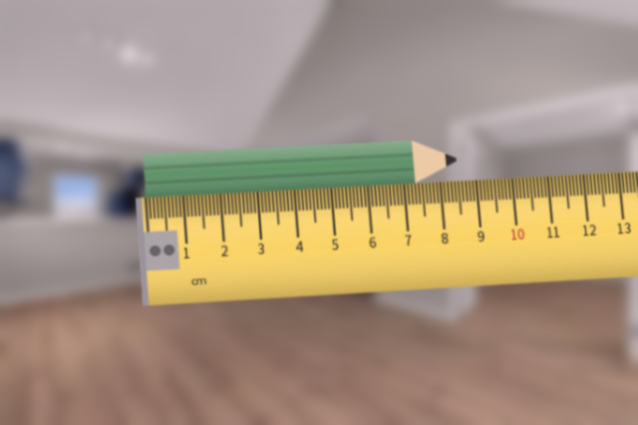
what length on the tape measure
8.5 cm
